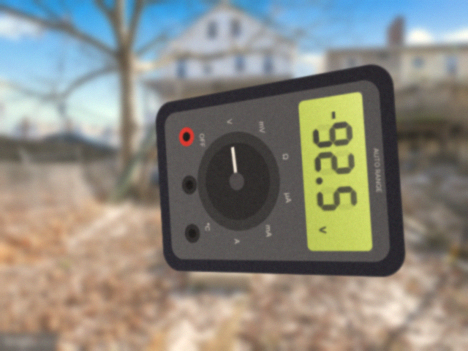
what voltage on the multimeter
-92.5 V
